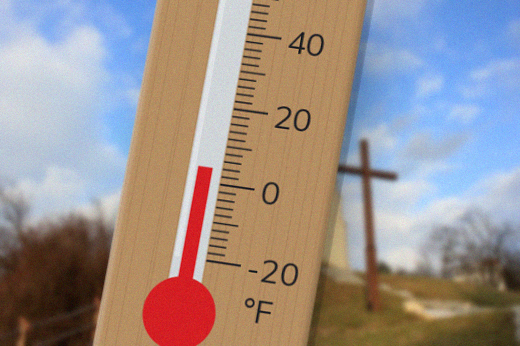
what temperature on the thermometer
4 °F
